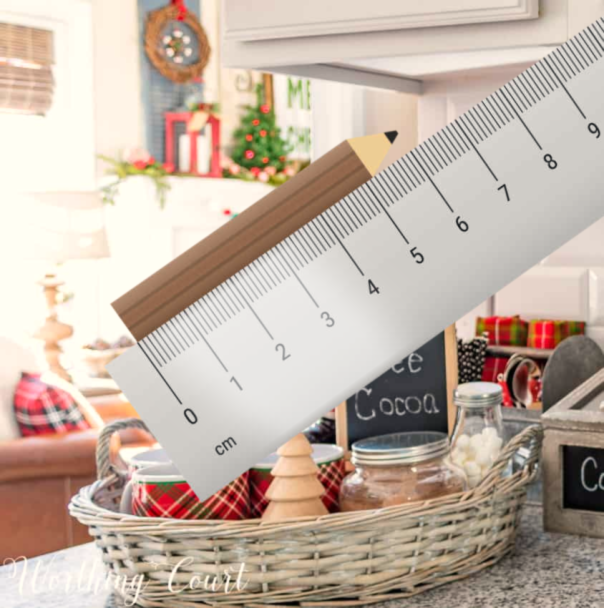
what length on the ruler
6 cm
